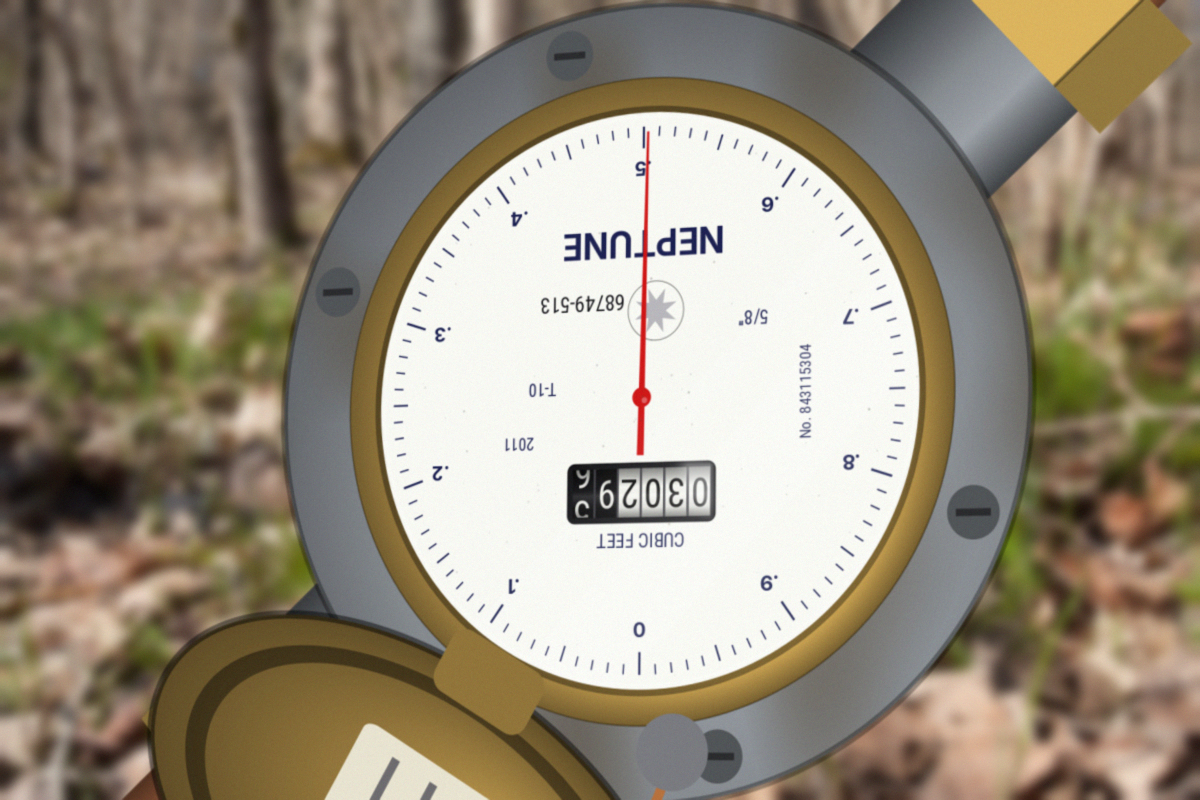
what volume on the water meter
30295.50 ft³
